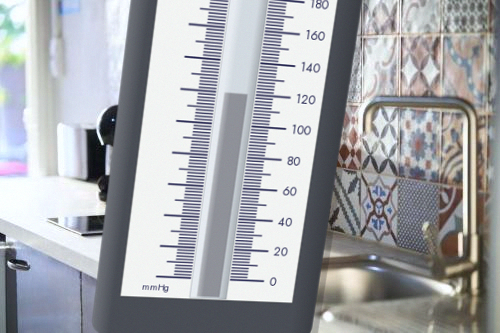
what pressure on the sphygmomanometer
120 mmHg
